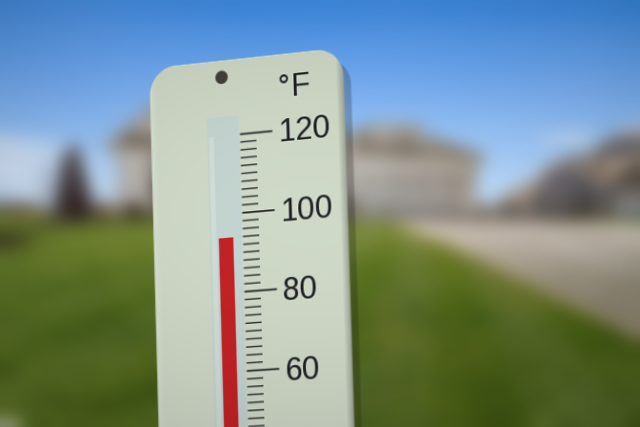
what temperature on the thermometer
94 °F
